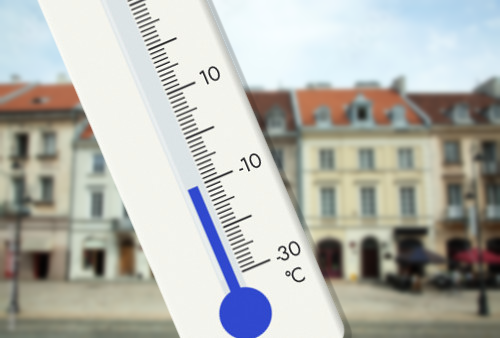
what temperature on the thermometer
-10 °C
